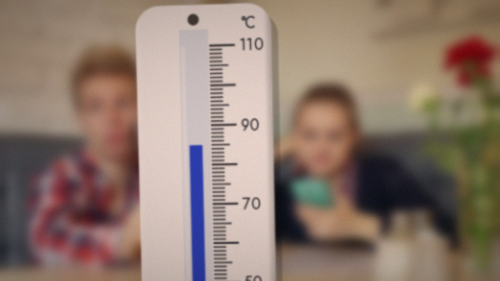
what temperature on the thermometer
85 °C
